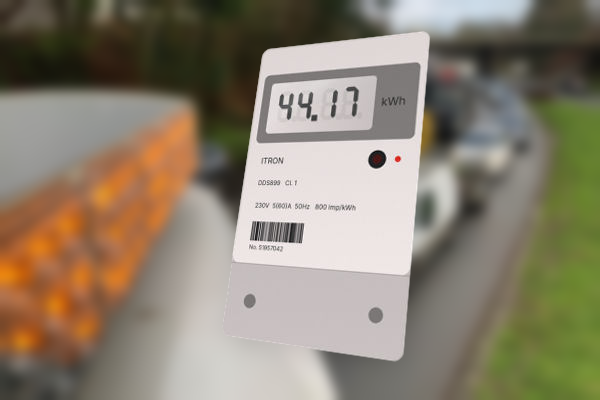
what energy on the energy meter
44.17 kWh
